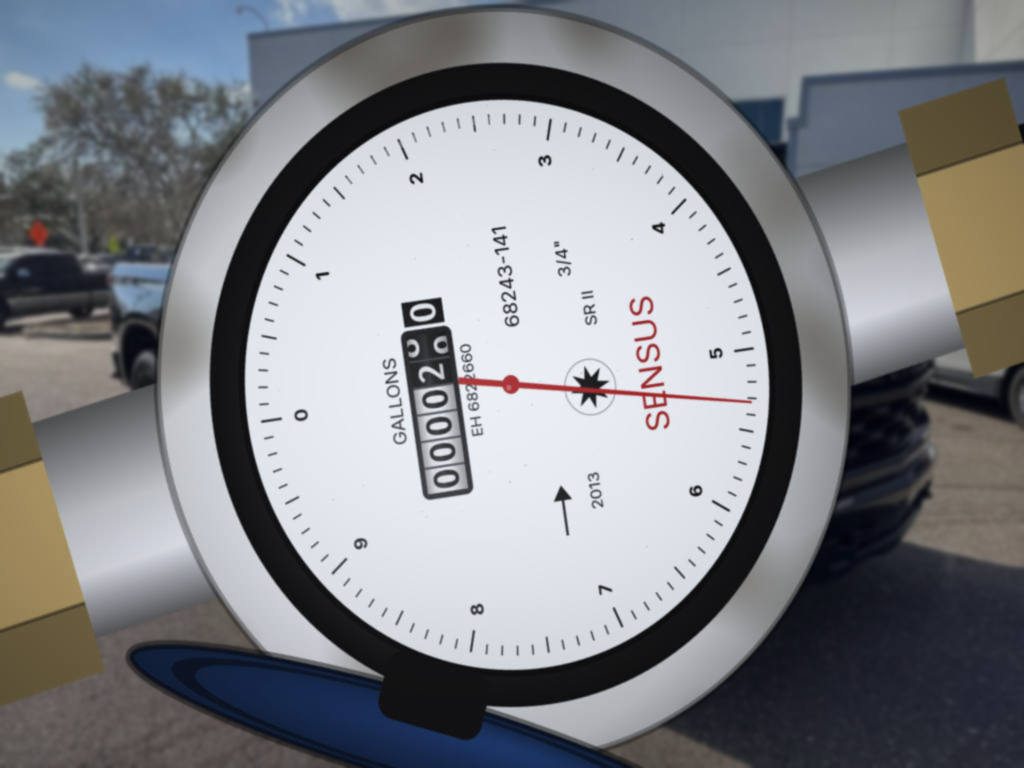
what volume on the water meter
285.3 gal
